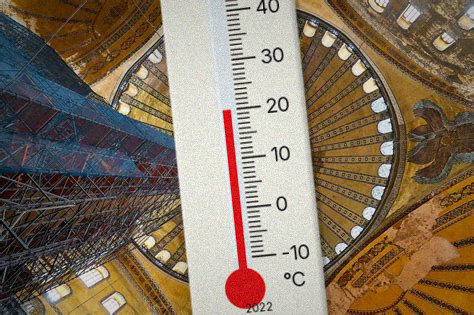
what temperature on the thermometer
20 °C
